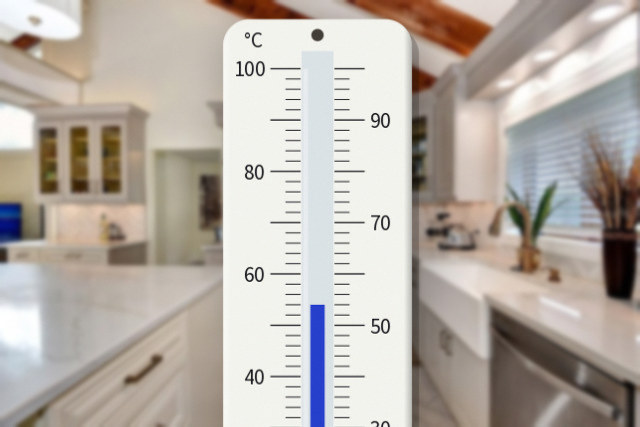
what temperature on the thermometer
54 °C
